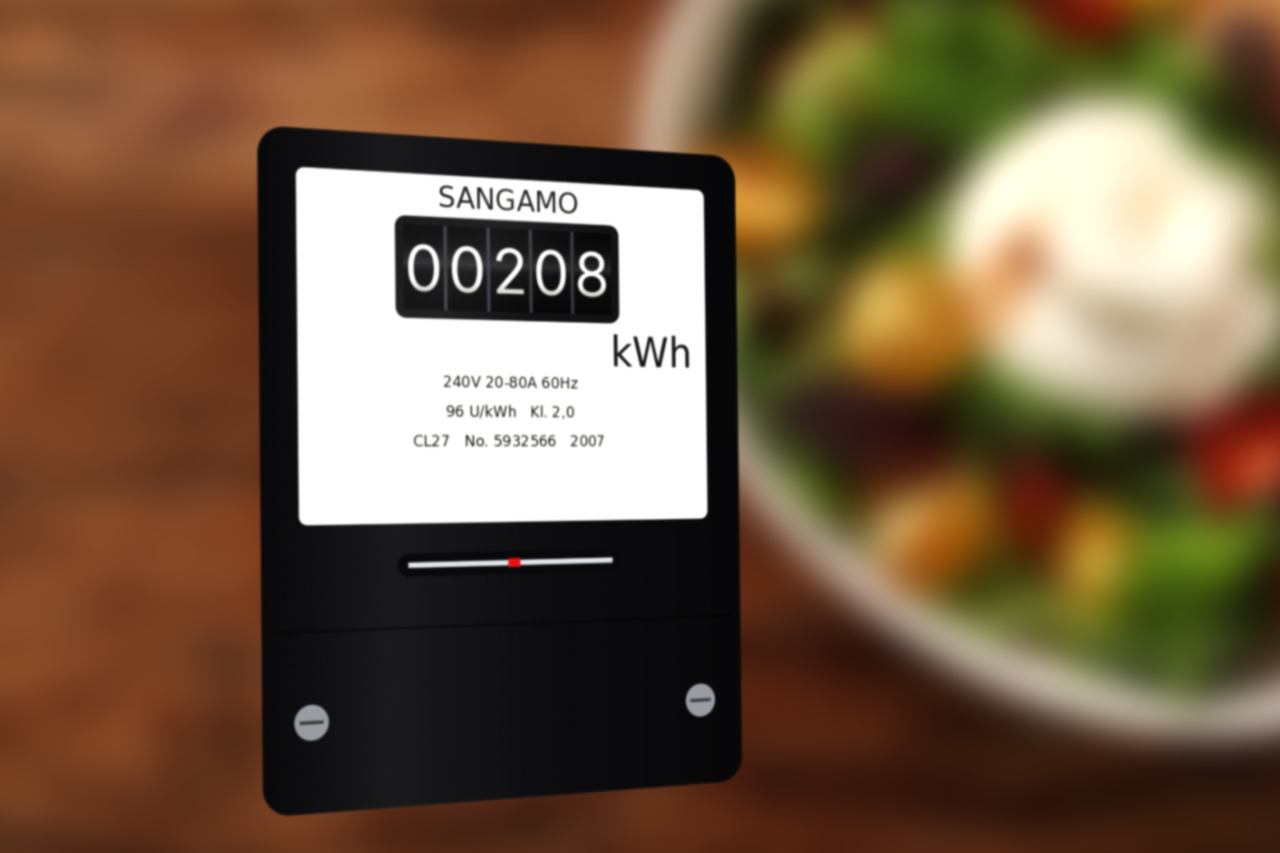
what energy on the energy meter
208 kWh
